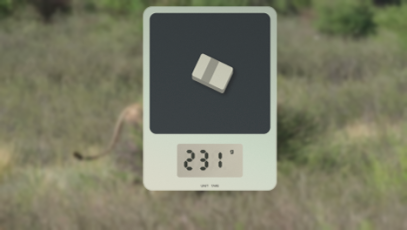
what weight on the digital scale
231 g
